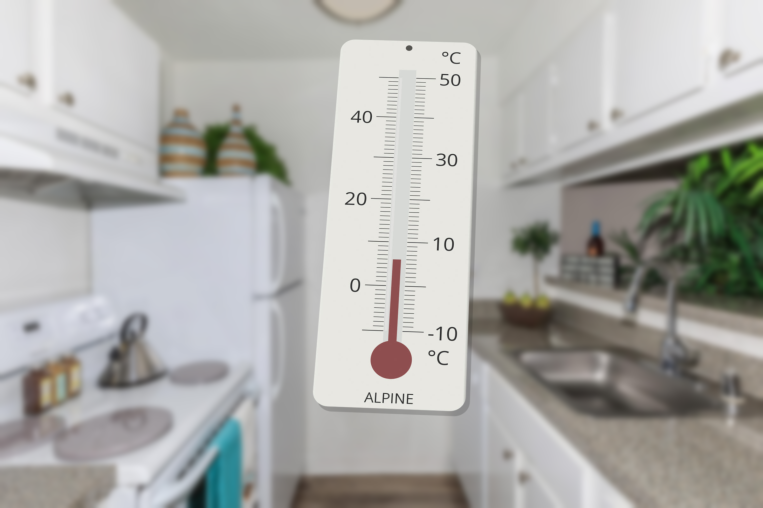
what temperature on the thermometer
6 °C
